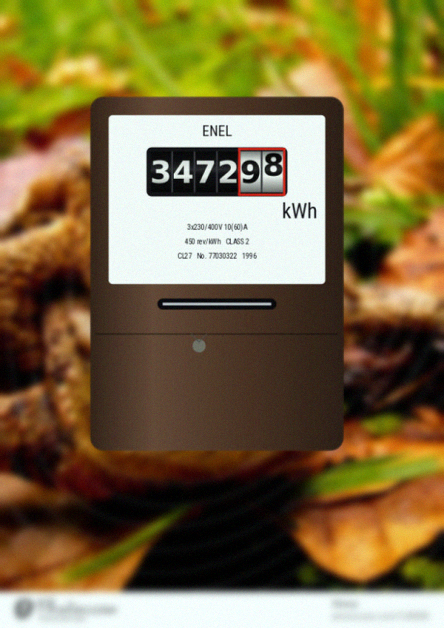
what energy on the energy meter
3472.98 kWh
